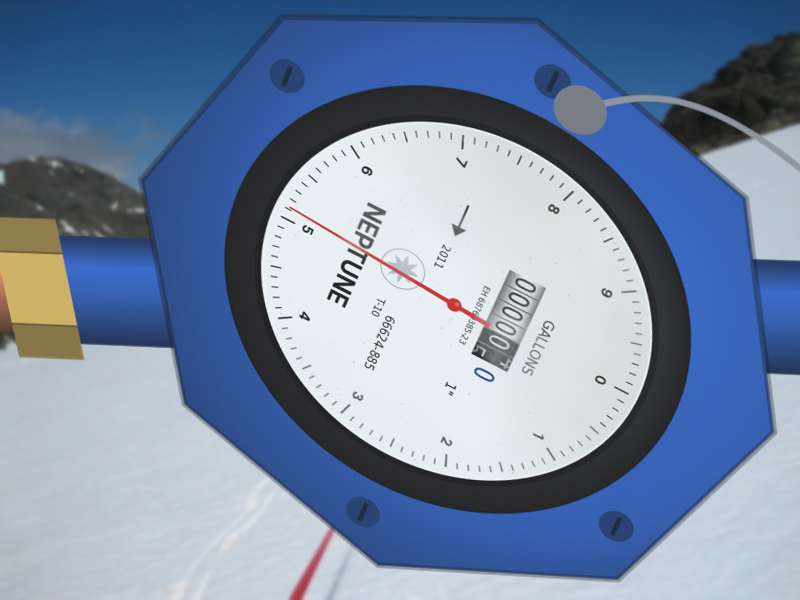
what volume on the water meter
45.1 gal
